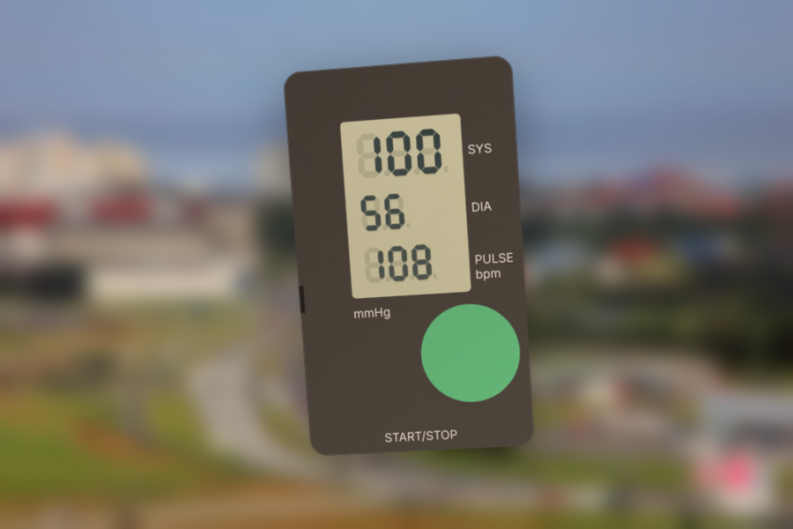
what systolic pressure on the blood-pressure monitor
100 mmHg
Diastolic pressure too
56 mmHg
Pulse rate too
108 bpm
